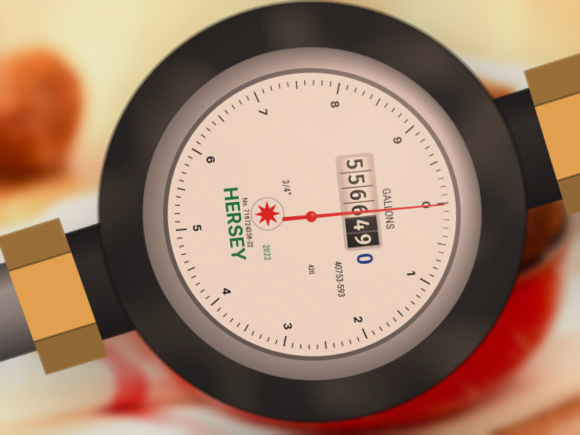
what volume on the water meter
5566490.0 gal
